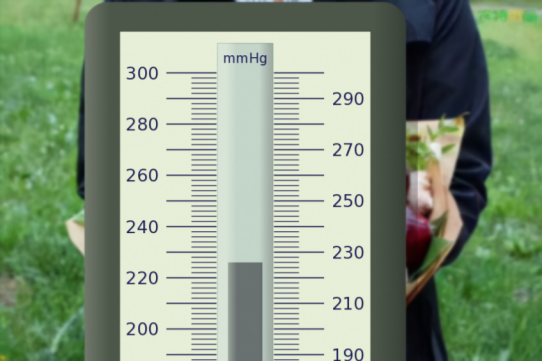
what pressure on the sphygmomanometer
226 mmHg
